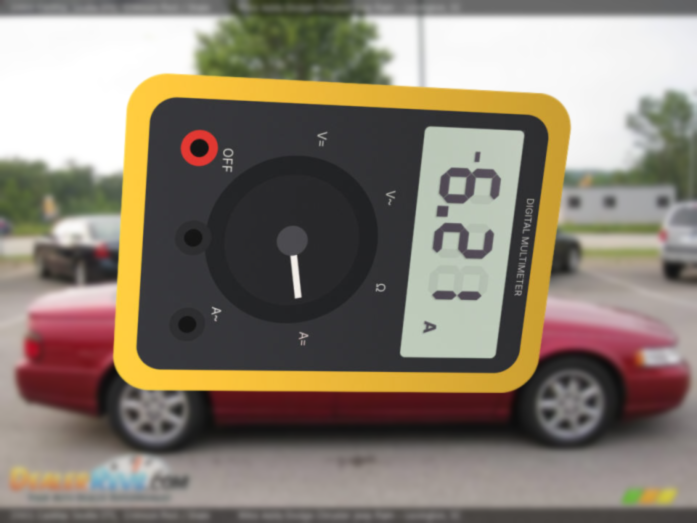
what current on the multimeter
-6.21 A
